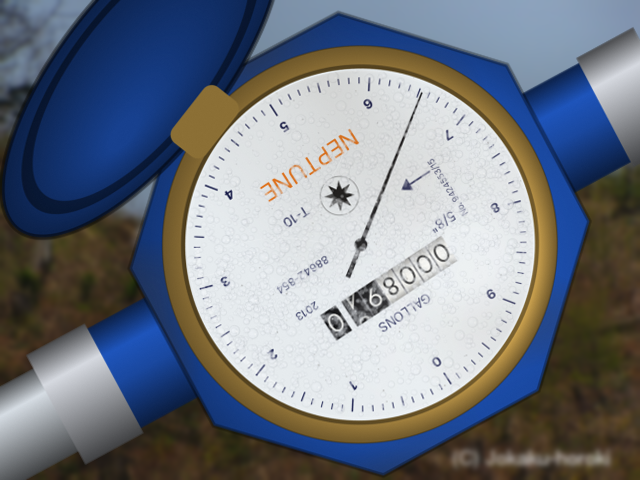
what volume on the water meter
8936.5 gal
